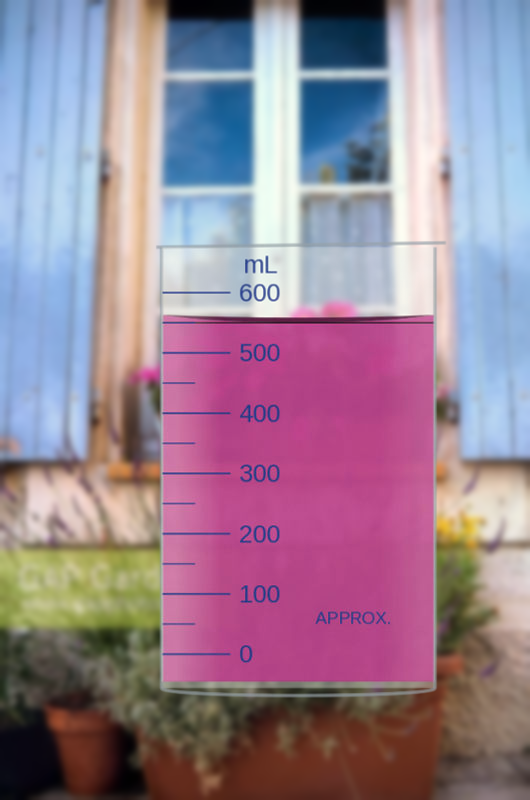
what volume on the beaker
550 mL
